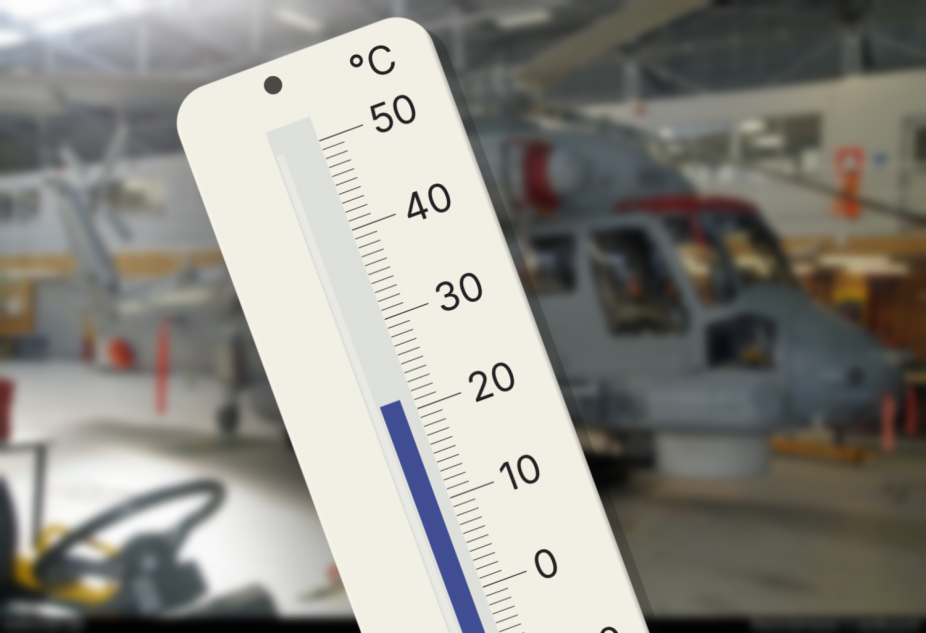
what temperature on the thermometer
21.5 °C
